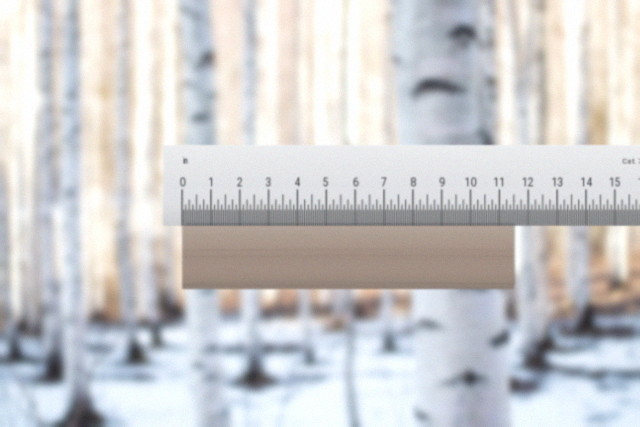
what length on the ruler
11.5 in
